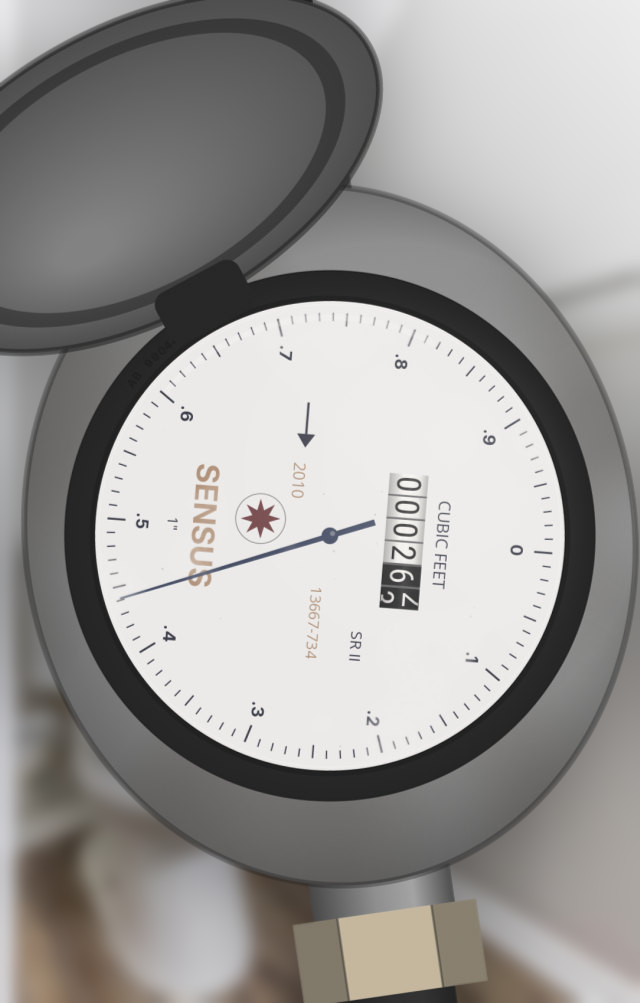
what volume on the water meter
262.44 ft³
